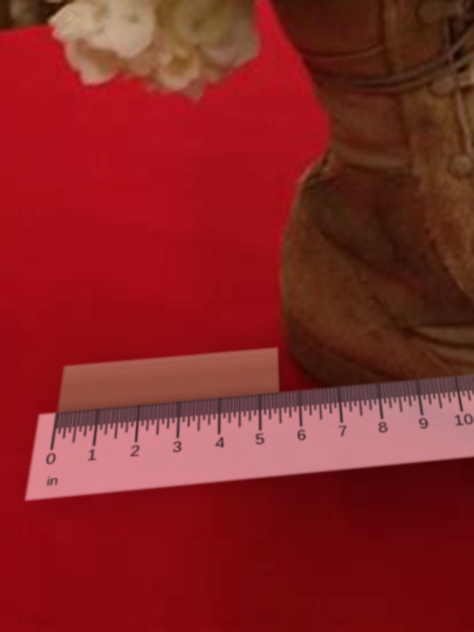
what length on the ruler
5.5 in
